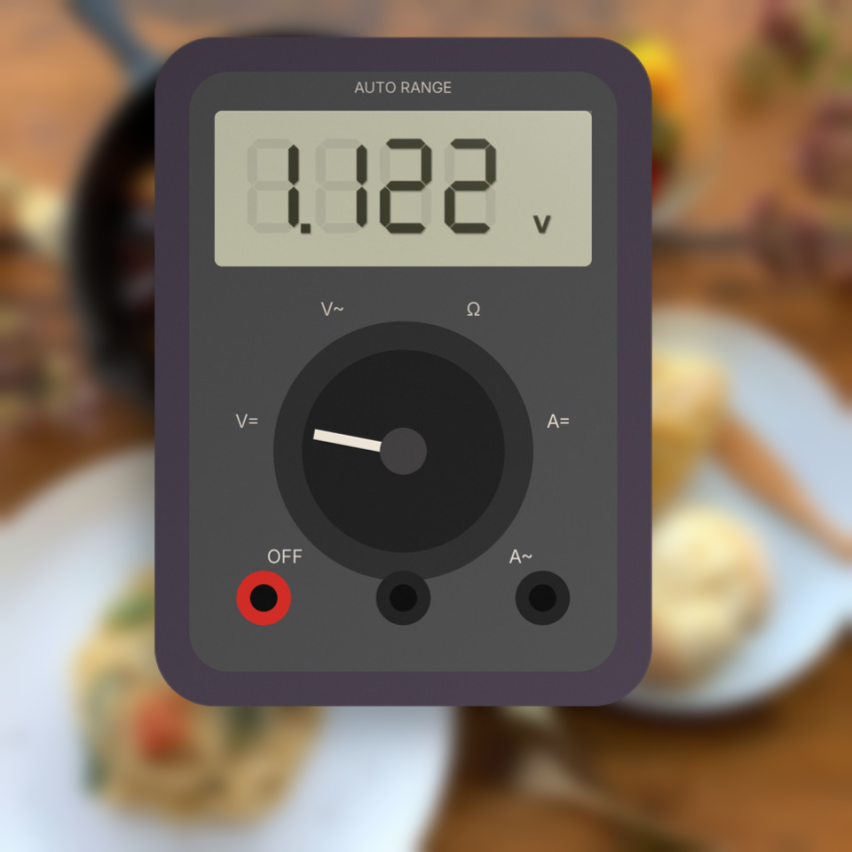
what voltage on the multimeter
1.122 V
